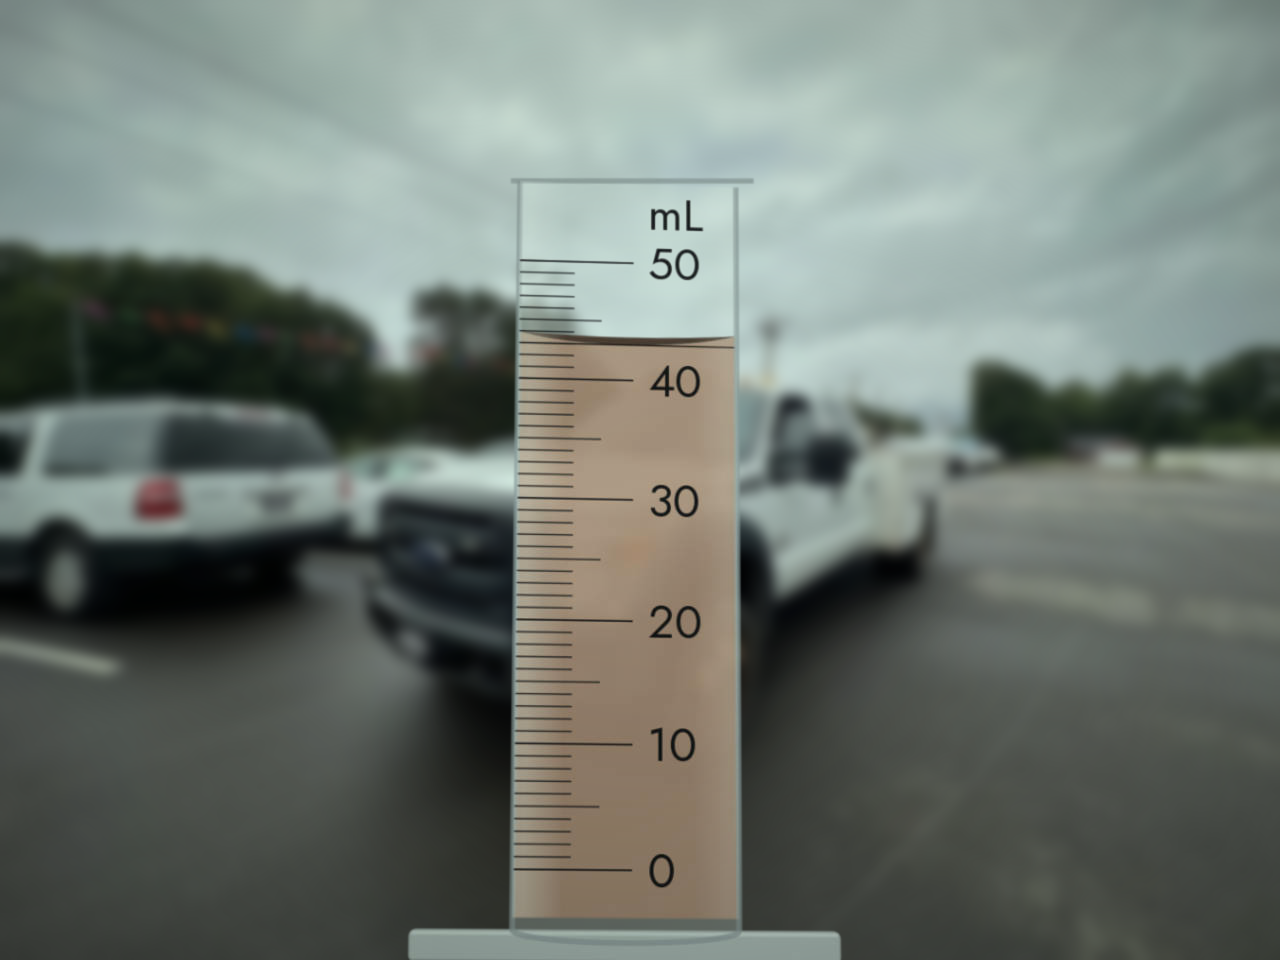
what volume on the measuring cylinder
43 mL
